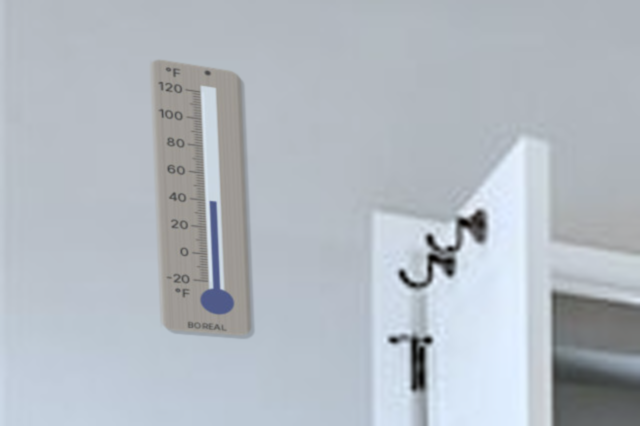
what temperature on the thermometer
40 °F
